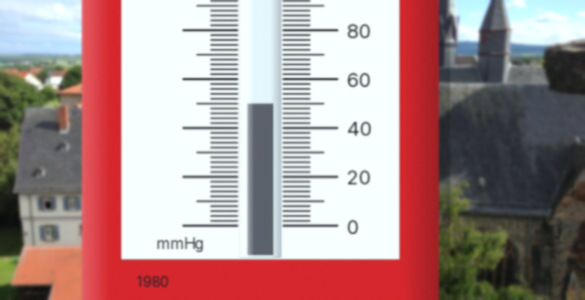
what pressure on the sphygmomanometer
50 mmHg
